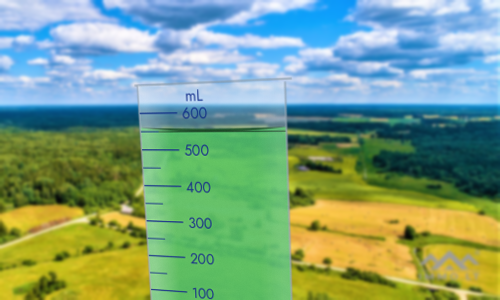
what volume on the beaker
550 mL
